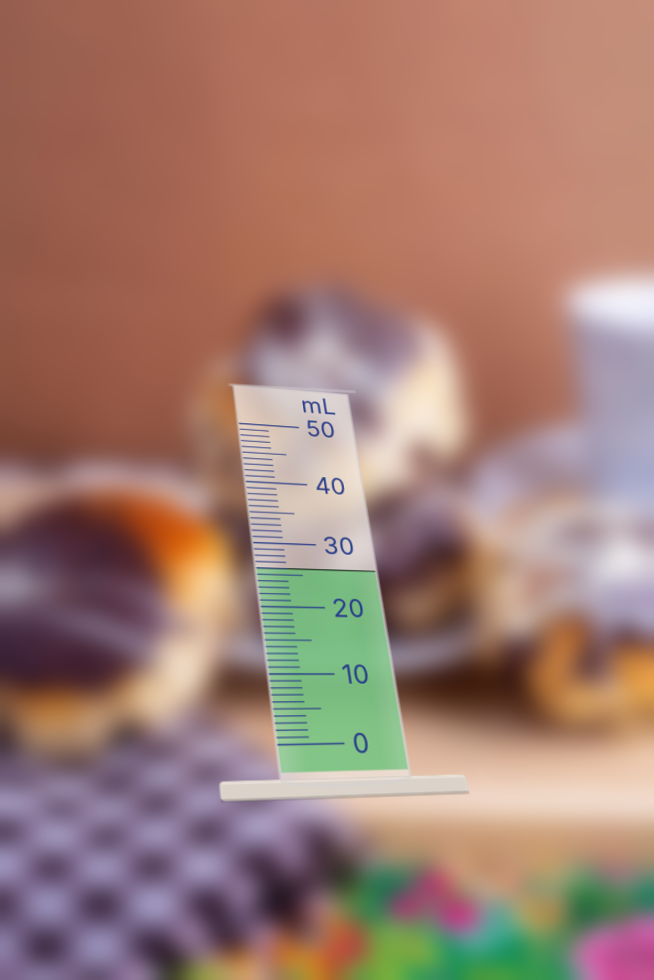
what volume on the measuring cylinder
26 mL
